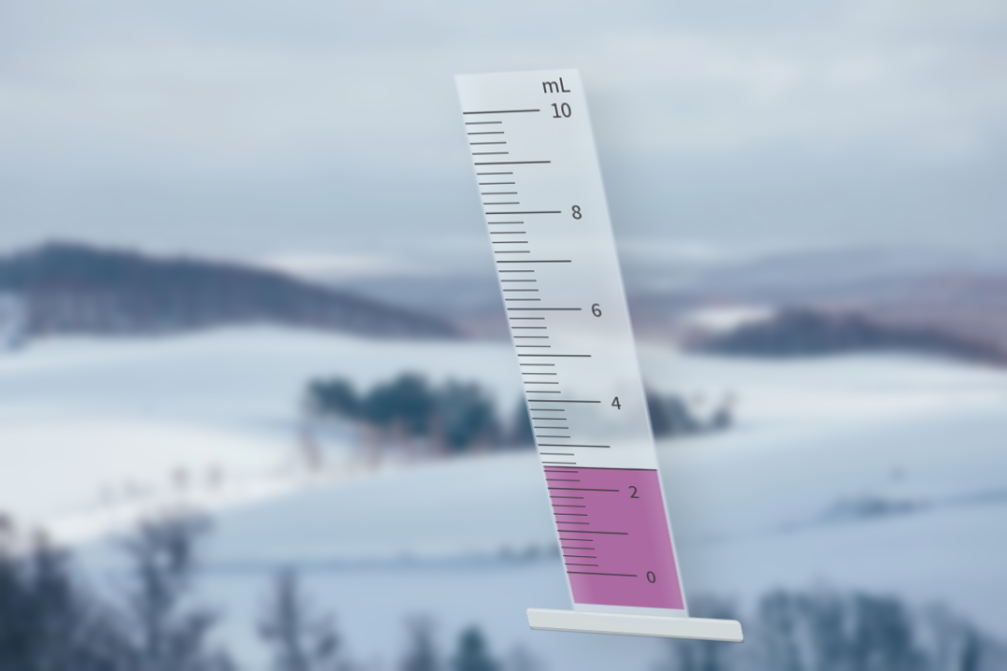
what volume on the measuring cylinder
2.5 mL
